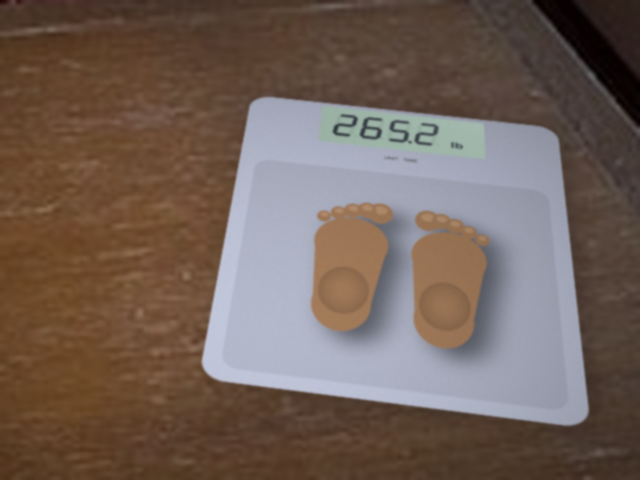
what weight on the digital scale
265.2 lb
